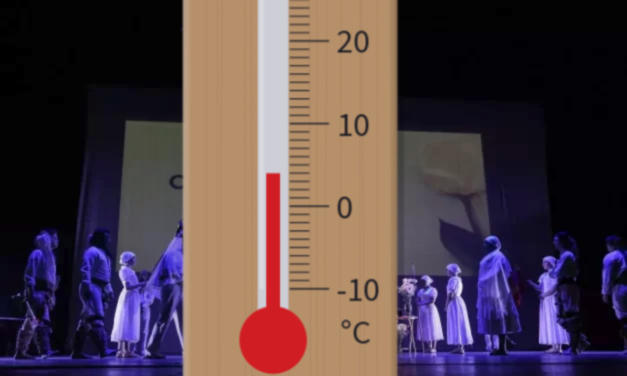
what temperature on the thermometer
4 °C
